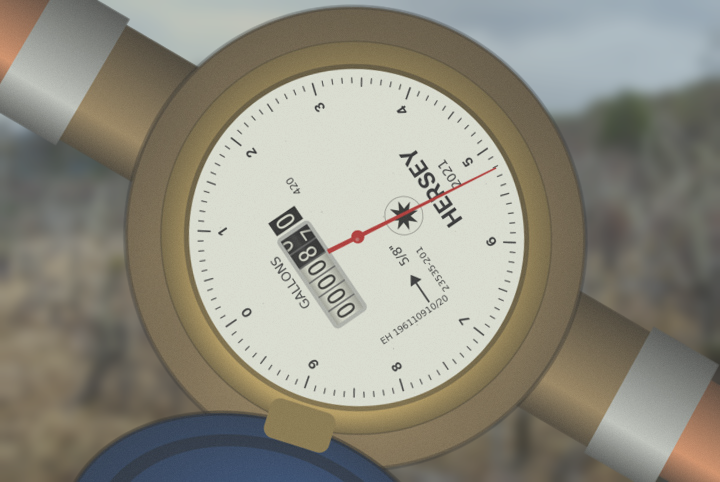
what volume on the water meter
865.2 gal
